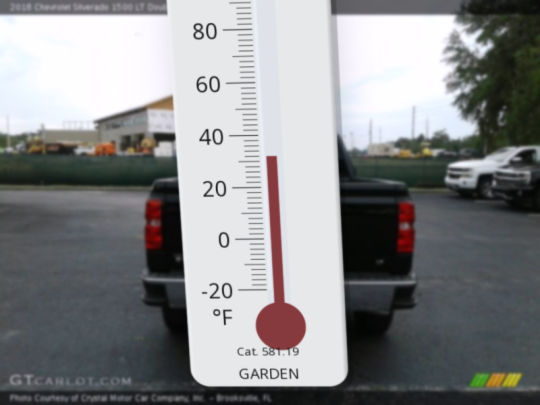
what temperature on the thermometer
32 °F
